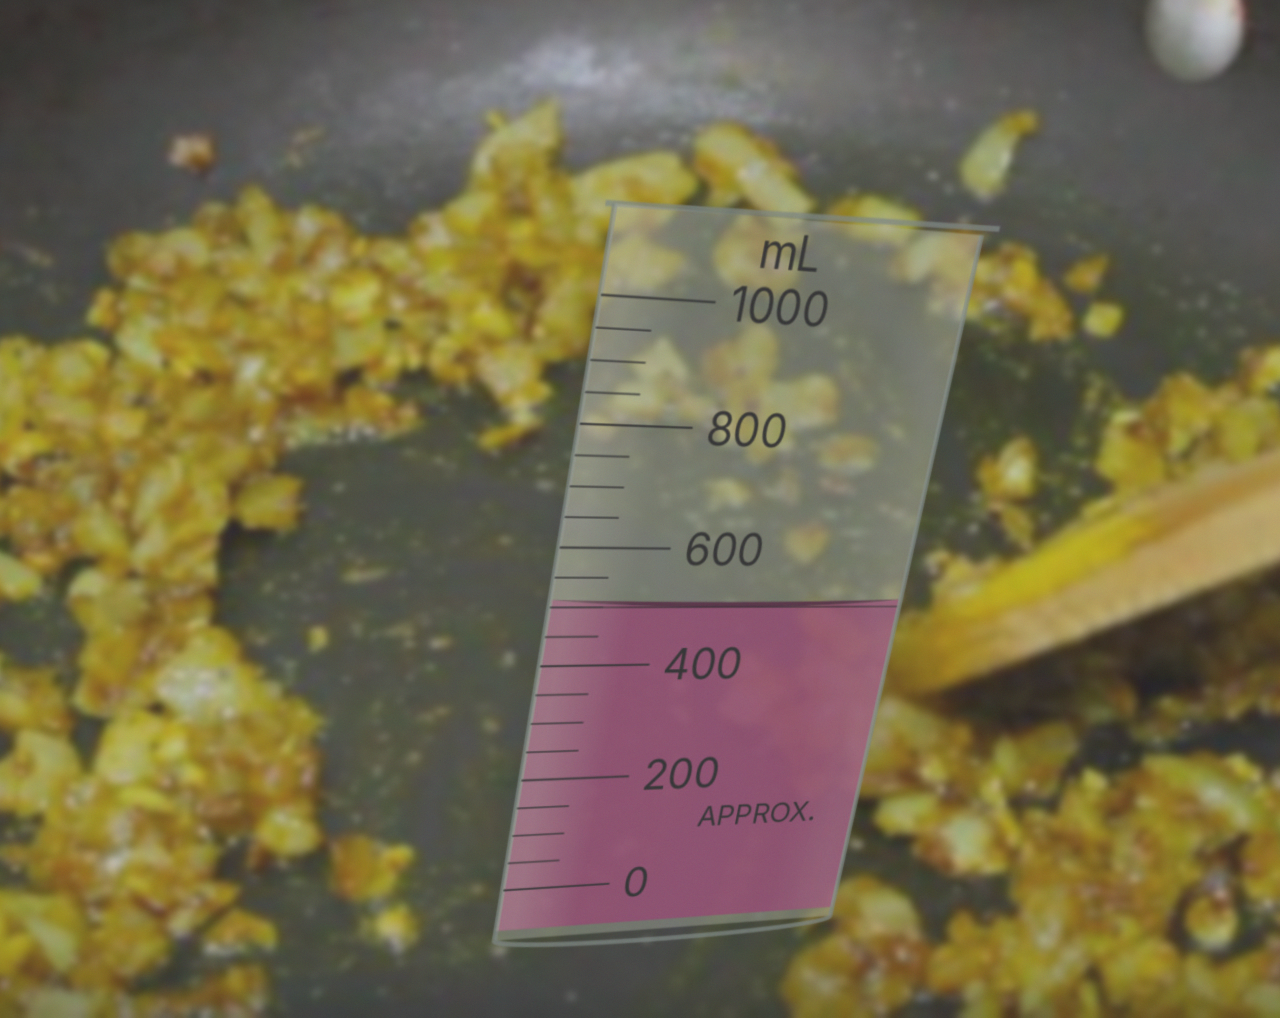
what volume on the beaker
500 mL
